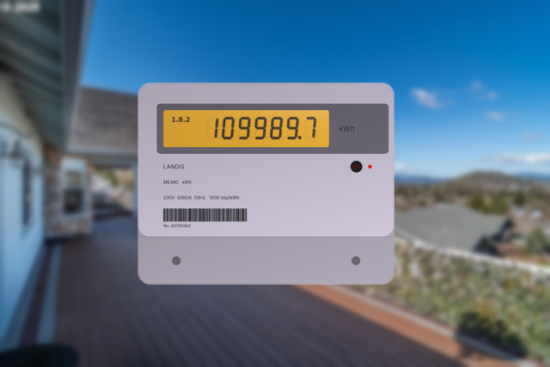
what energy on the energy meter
109989.7 kWh
